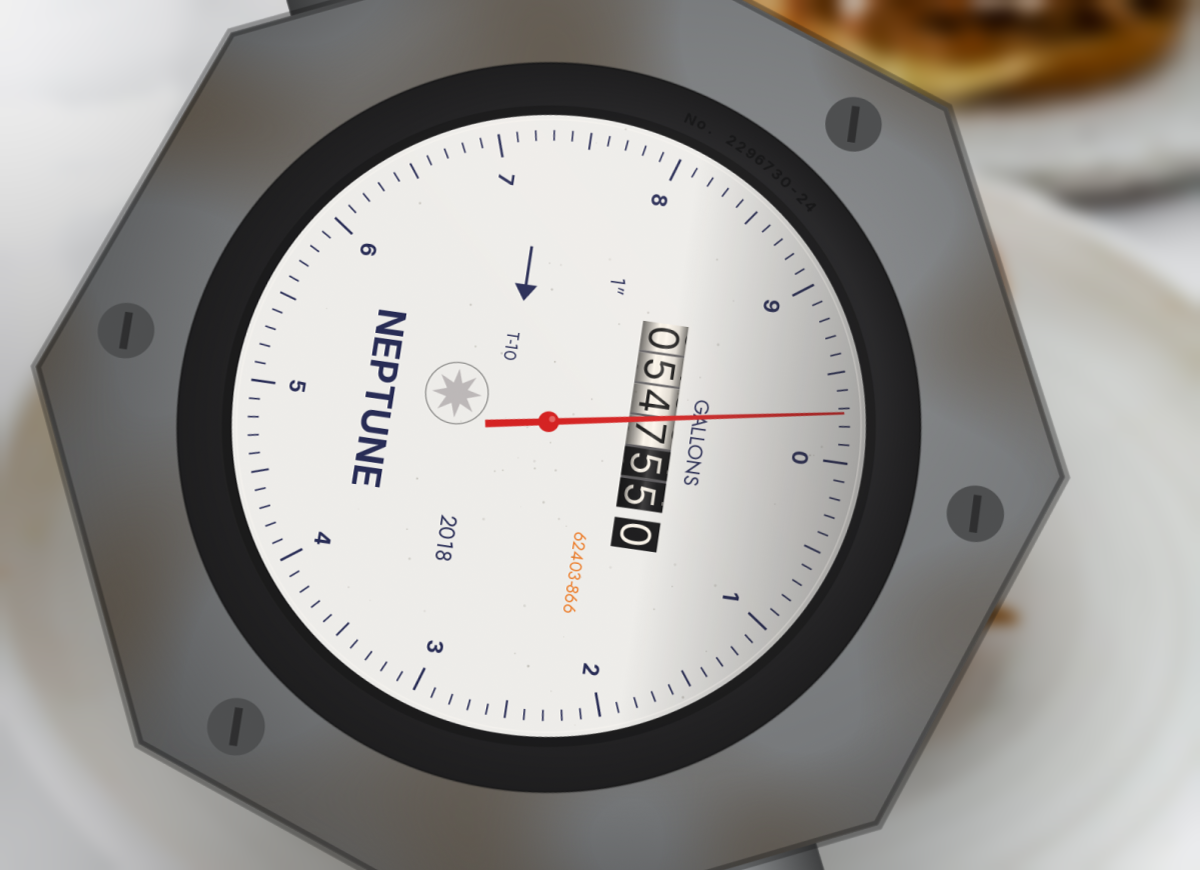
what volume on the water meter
547549.7 gal
